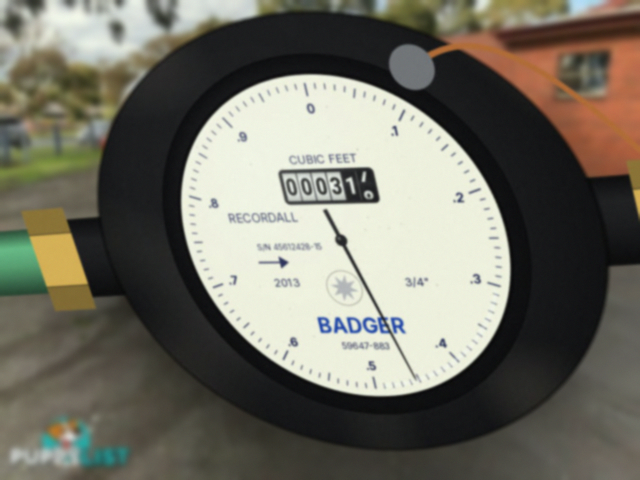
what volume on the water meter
317.45 ft³
